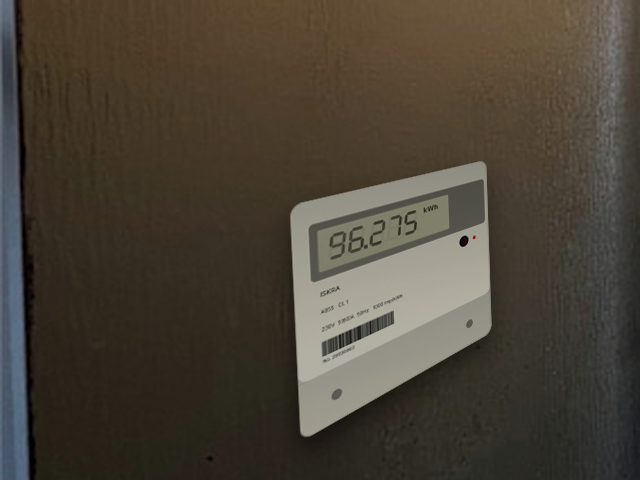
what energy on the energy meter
96.275 kWh
